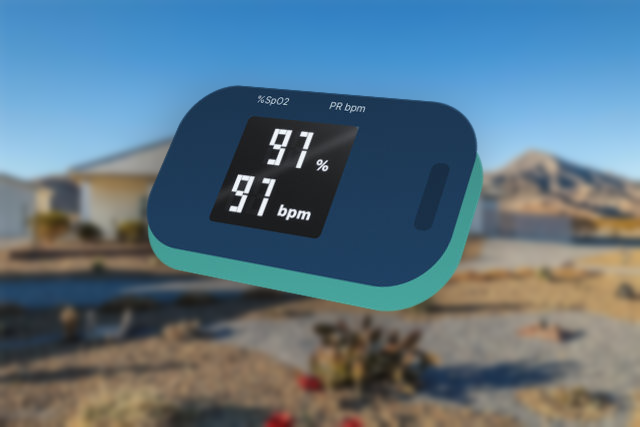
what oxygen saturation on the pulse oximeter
97 %
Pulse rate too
97 bpm
